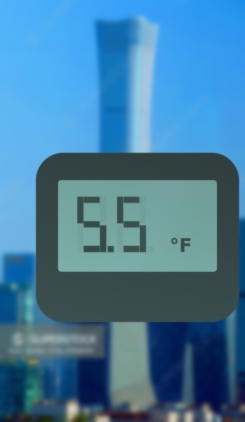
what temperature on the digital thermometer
5.5 °F
